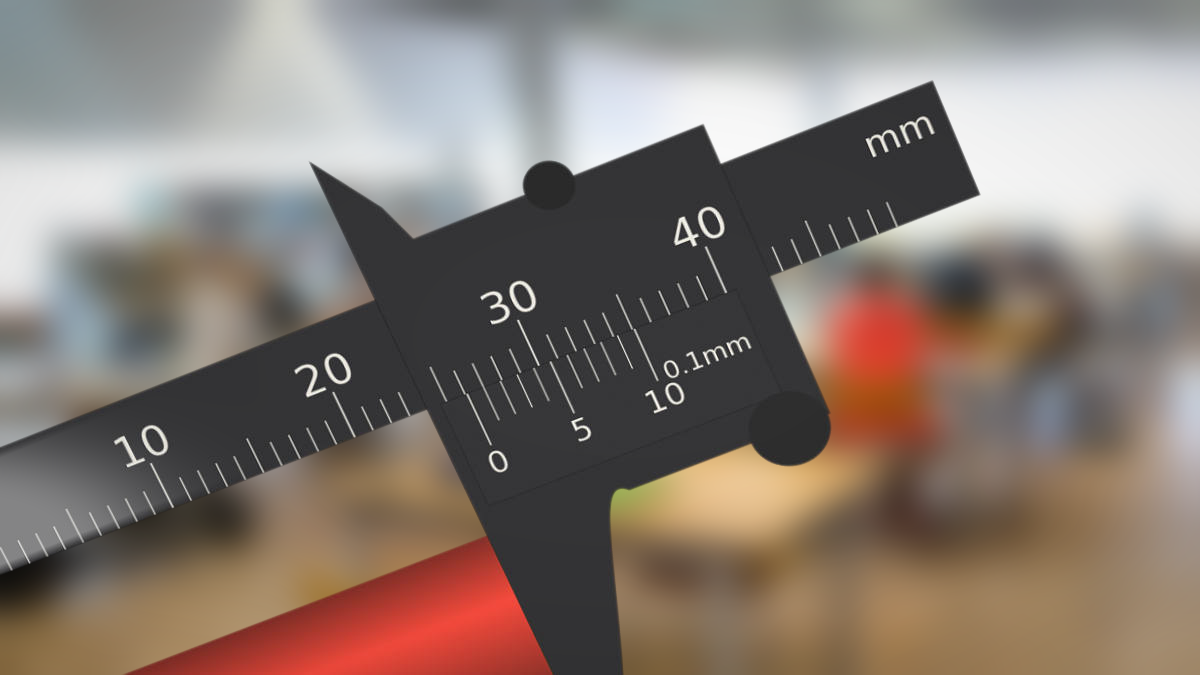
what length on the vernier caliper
26.1 mm
